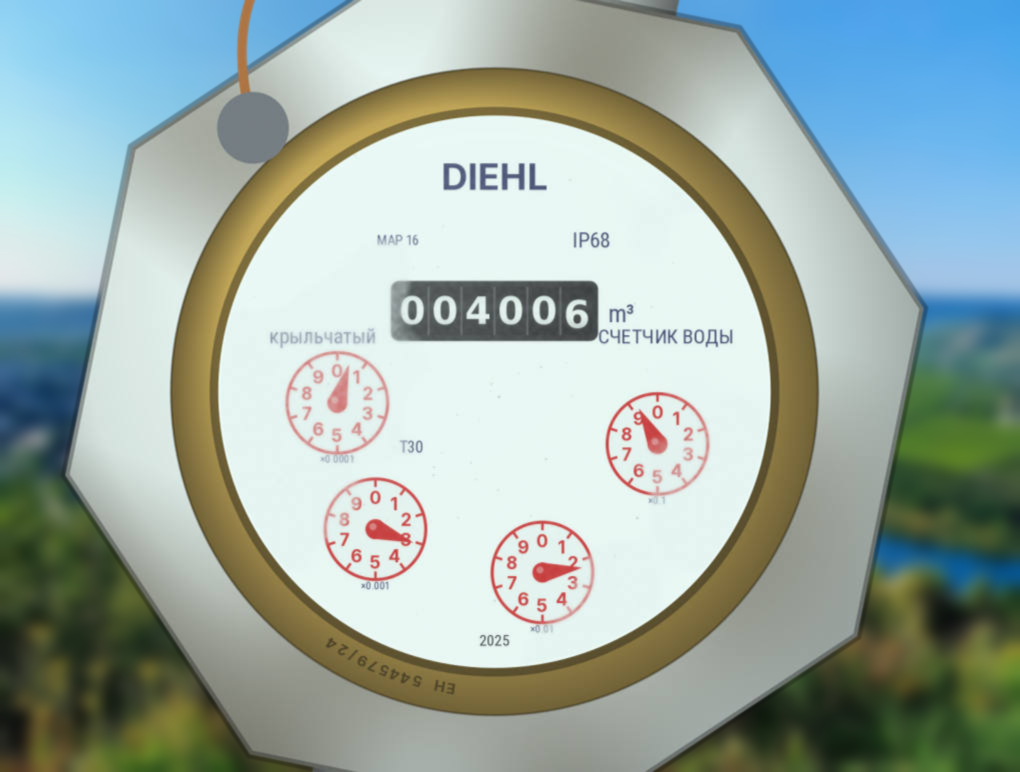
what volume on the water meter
4005.9230 m³
